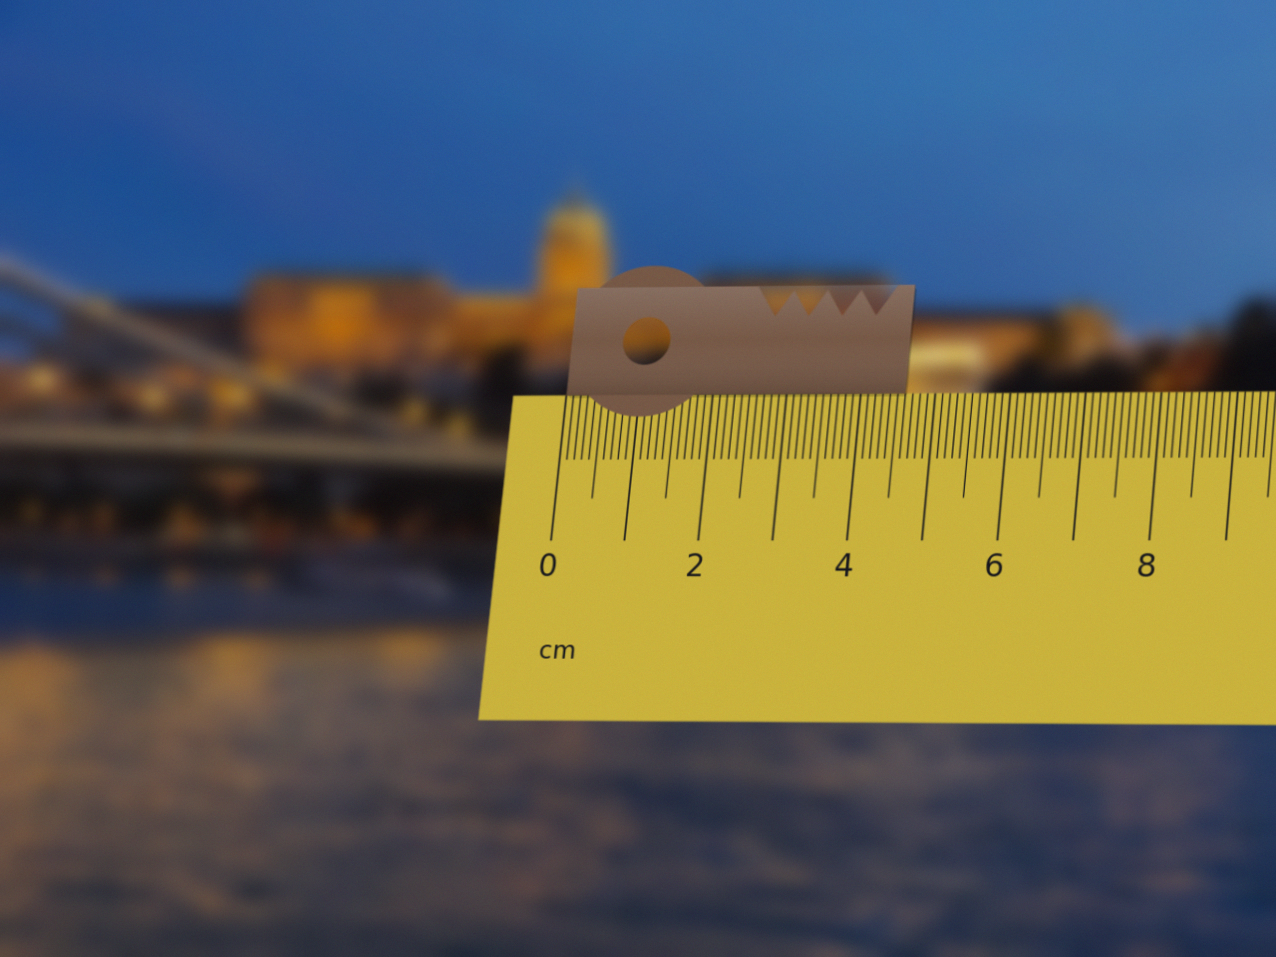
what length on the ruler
4.6 cm
